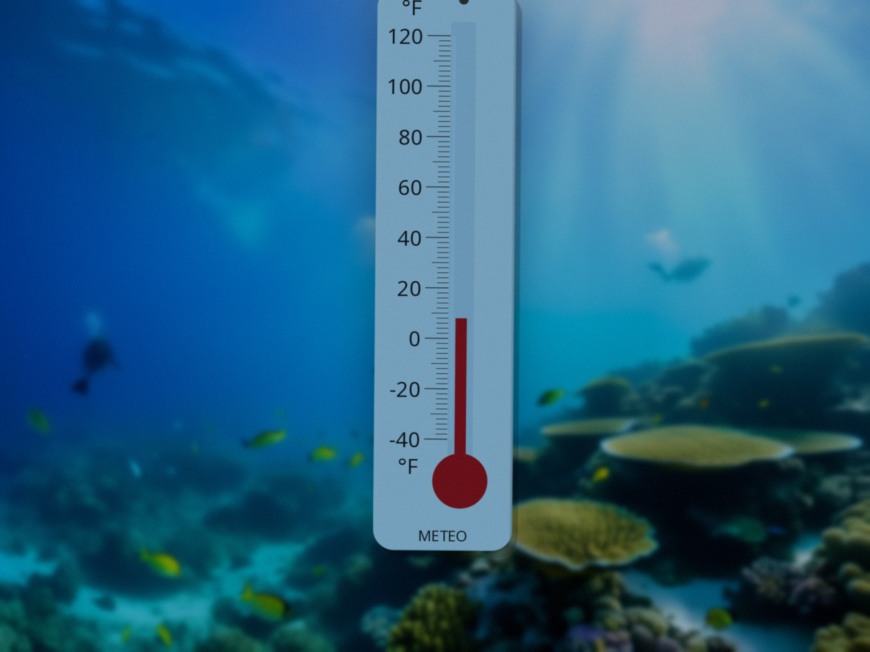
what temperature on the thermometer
8 °F
